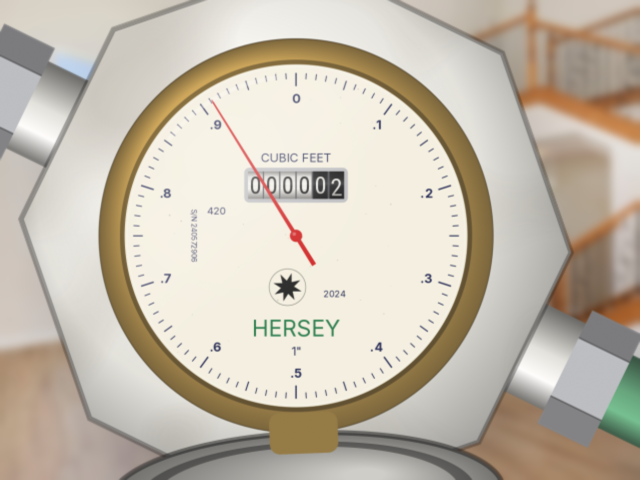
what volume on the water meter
1.91 ft³
